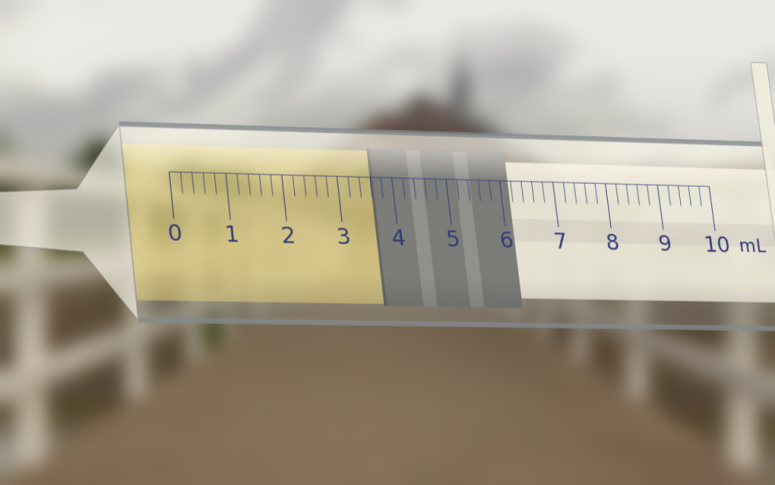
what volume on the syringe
3.6 mL
